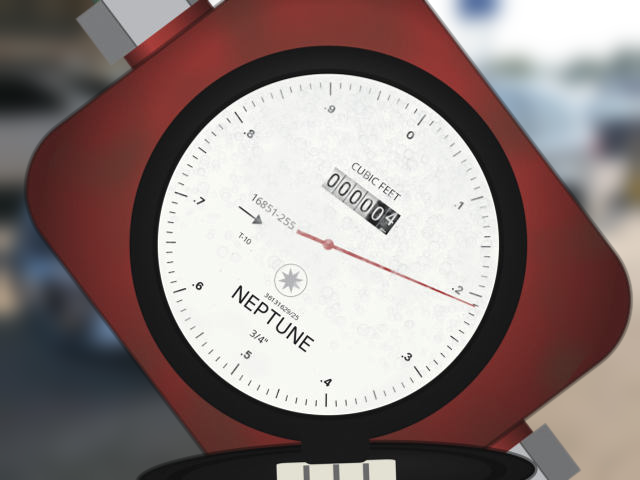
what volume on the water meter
4.21 ft³
